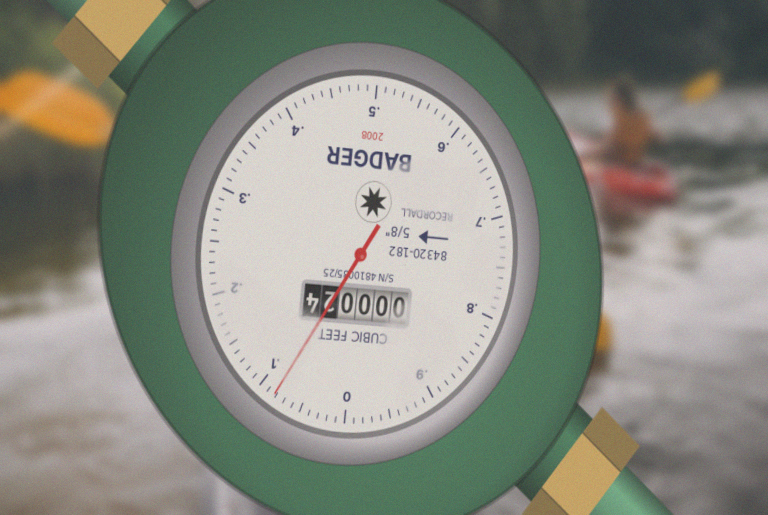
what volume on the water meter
24.08 ft³
